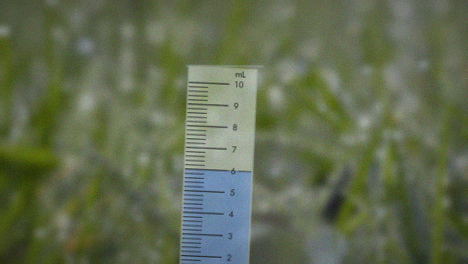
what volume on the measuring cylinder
6 mL
